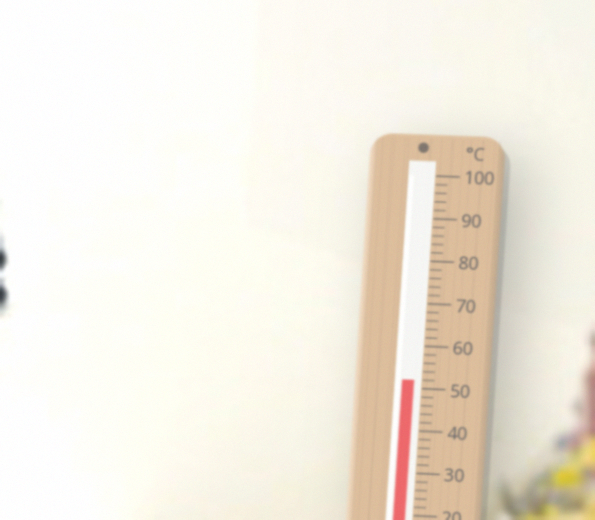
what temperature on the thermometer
52 °C
